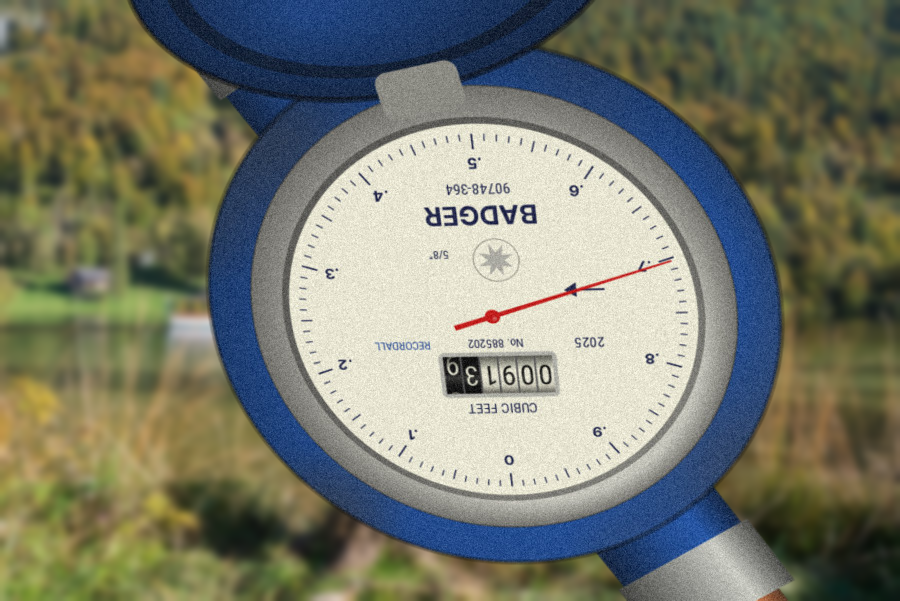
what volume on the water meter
9138.70 ft³
